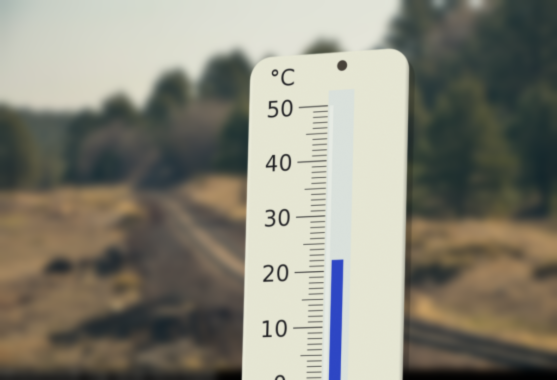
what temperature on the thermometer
22 °C
